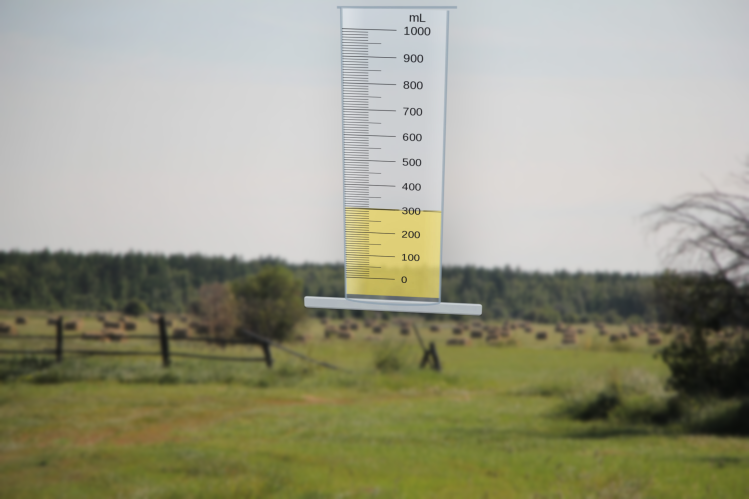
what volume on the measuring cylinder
300 mL
